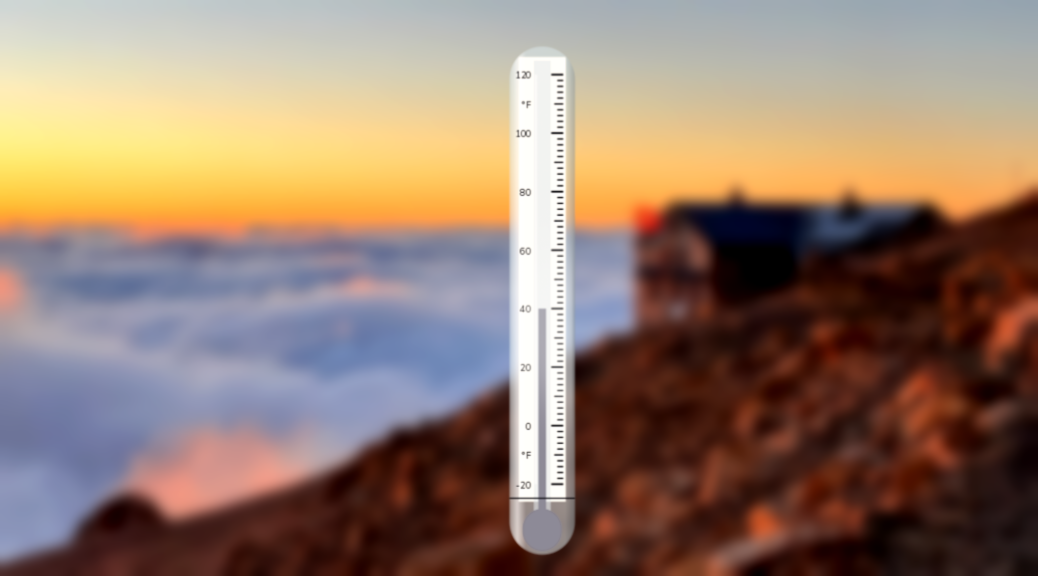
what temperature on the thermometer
40 °F
